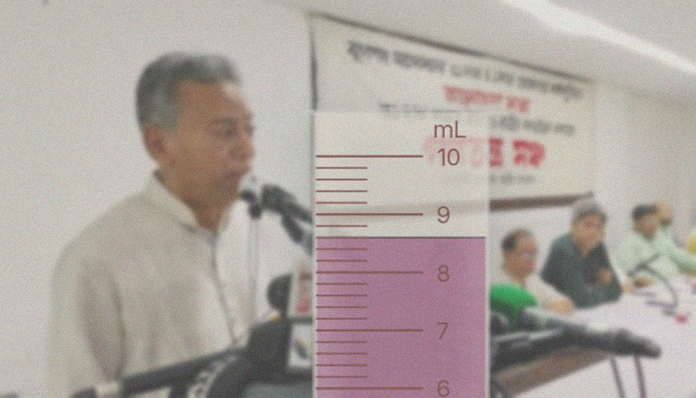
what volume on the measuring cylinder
8.6 mL
